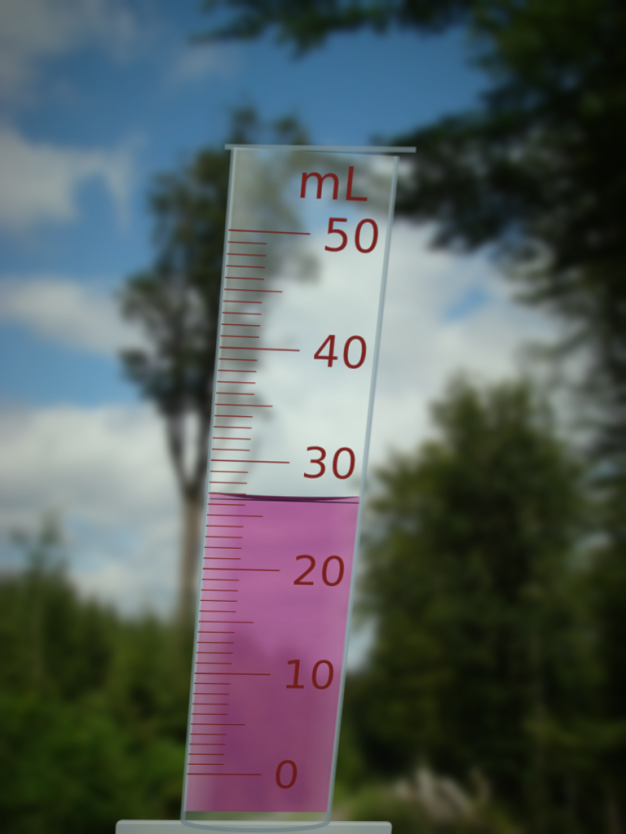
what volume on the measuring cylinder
26.5 mL
